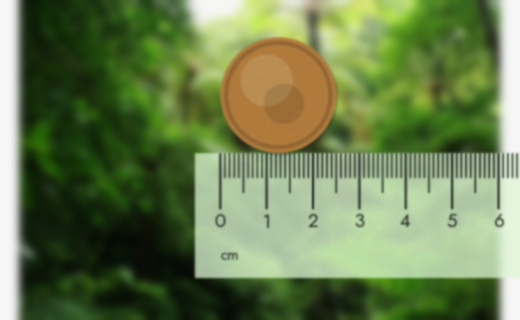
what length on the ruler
2.5 cm
